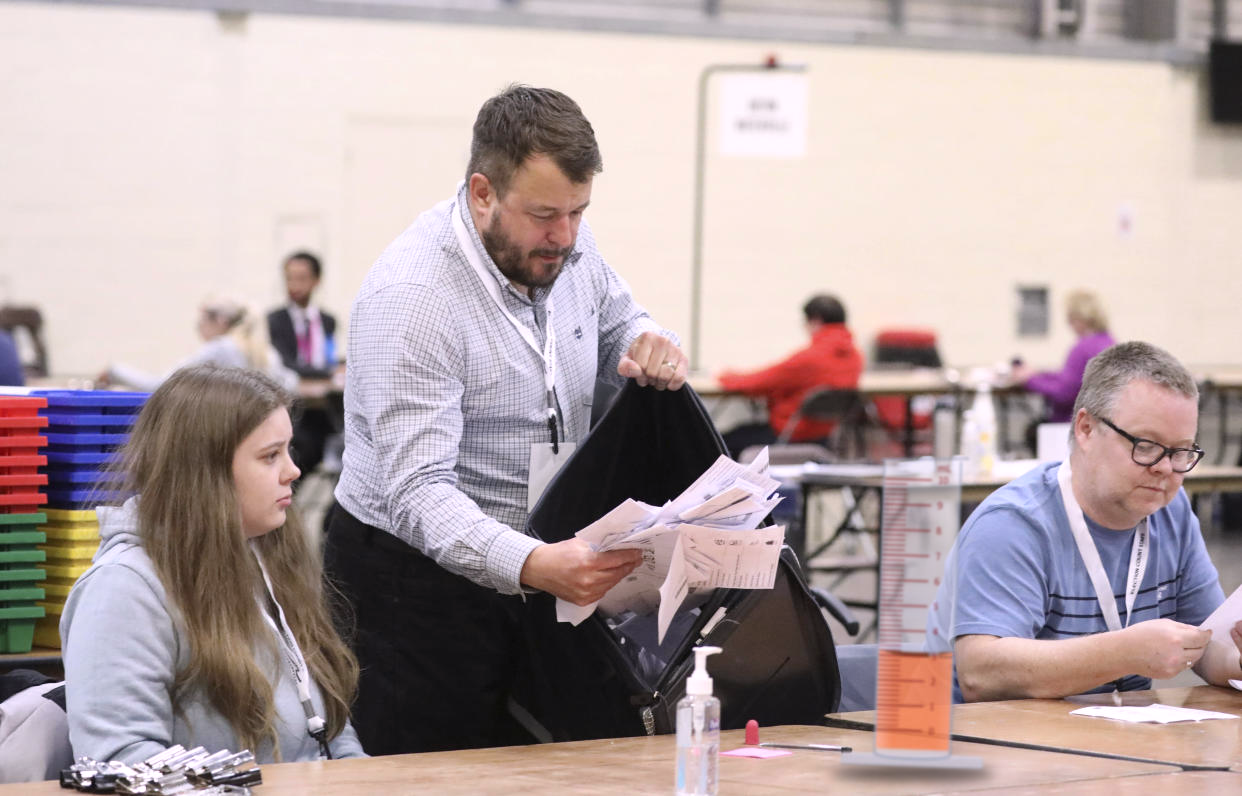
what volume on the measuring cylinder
3 mL
